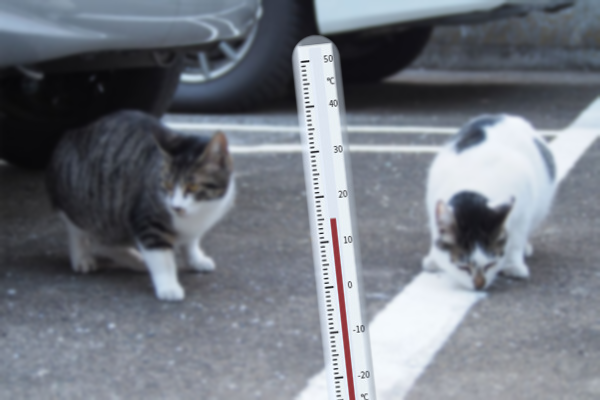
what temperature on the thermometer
15 °C
